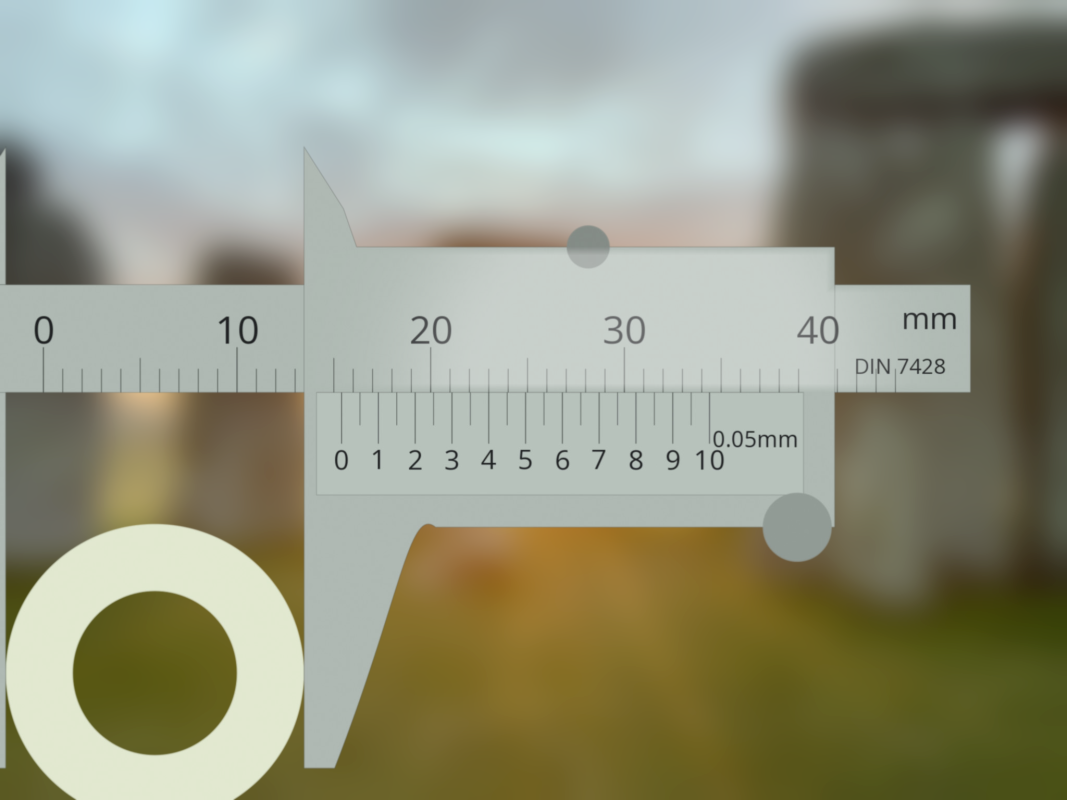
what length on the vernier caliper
15.4 mm
